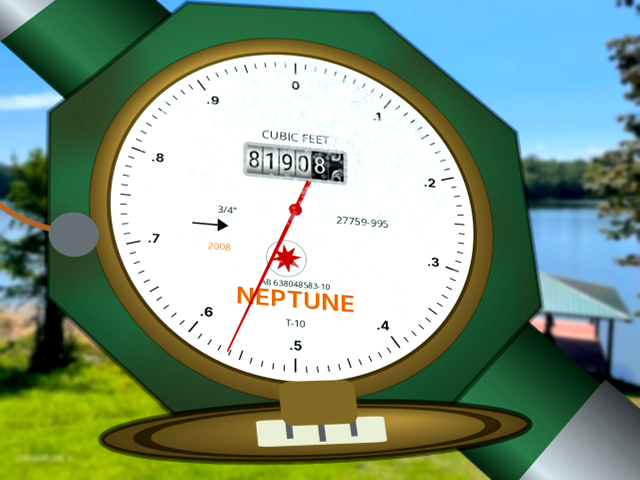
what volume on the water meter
819085.56 ft³
